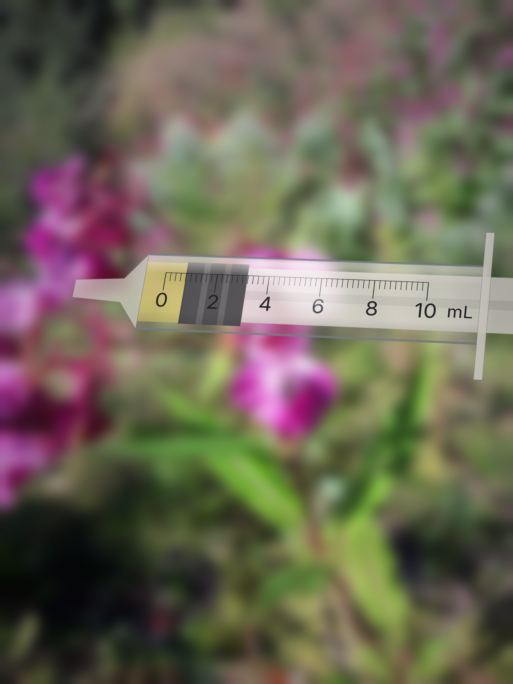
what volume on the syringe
0.8 mL
